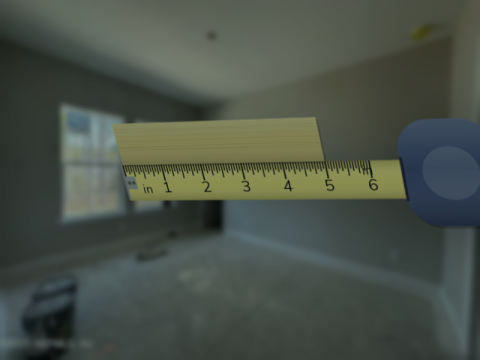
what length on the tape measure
5 in
